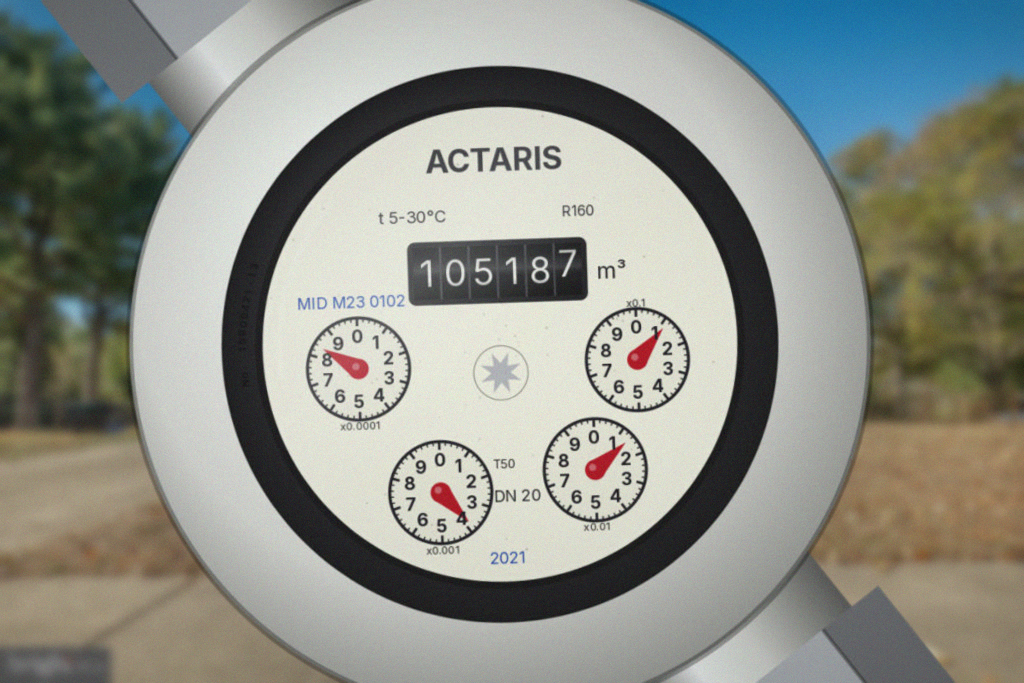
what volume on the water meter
105187.1138 m³
